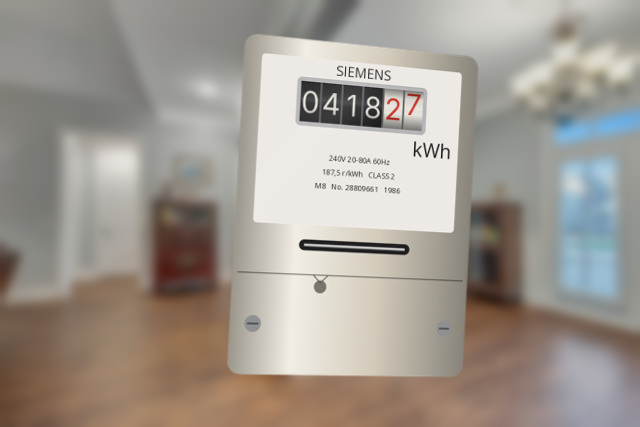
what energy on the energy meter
418.27 kWh
